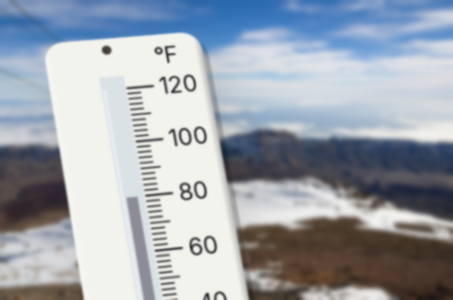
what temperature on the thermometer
80 °F
